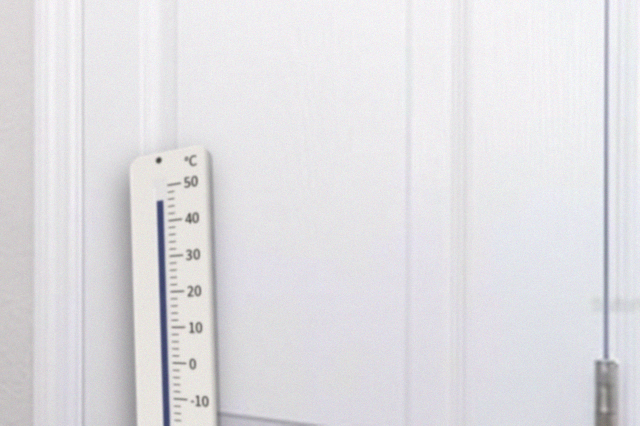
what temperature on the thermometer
46 °C
